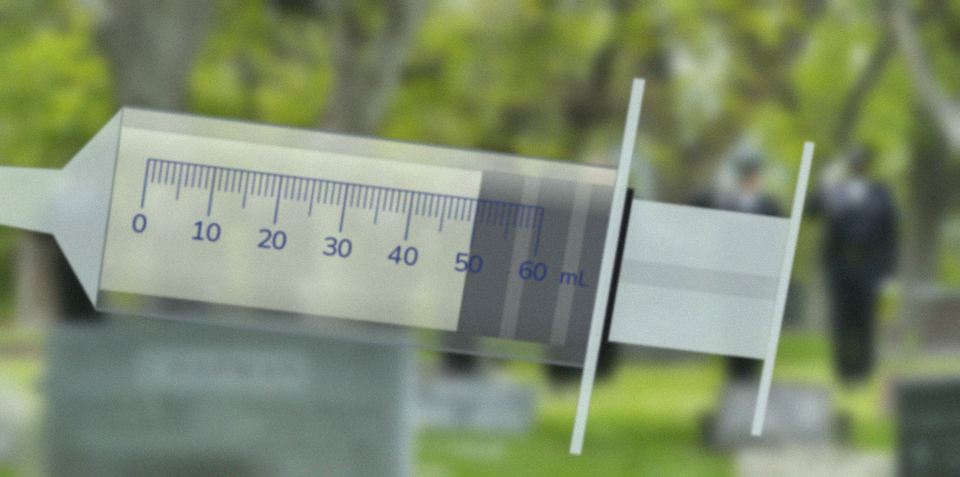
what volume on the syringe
50 mL
